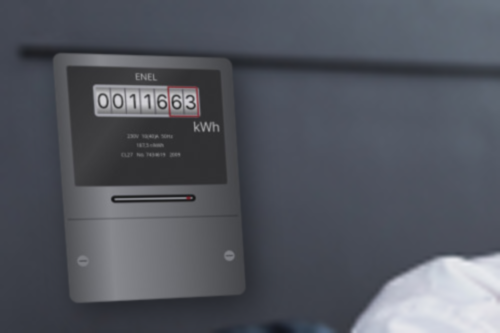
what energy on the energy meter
116.63 kWh
